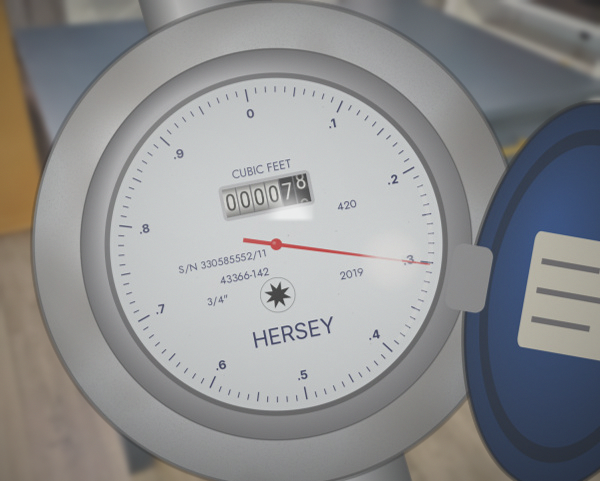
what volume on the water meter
78.30 ft³
